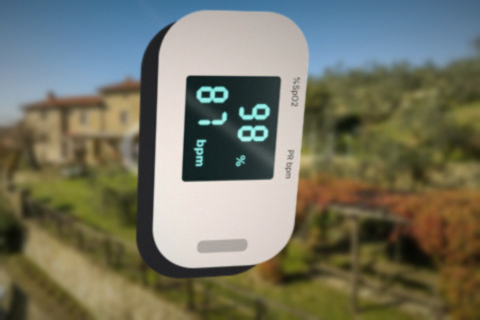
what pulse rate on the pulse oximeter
87 bpm
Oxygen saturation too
98 %
